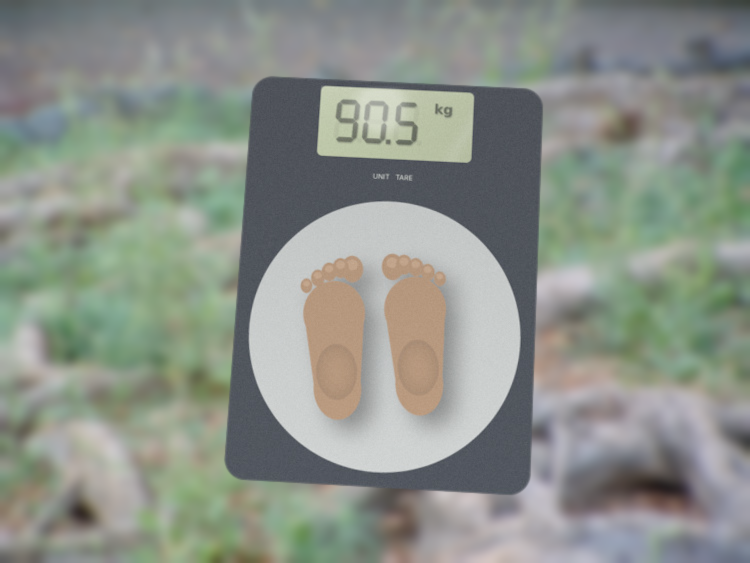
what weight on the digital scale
90.5 kg
